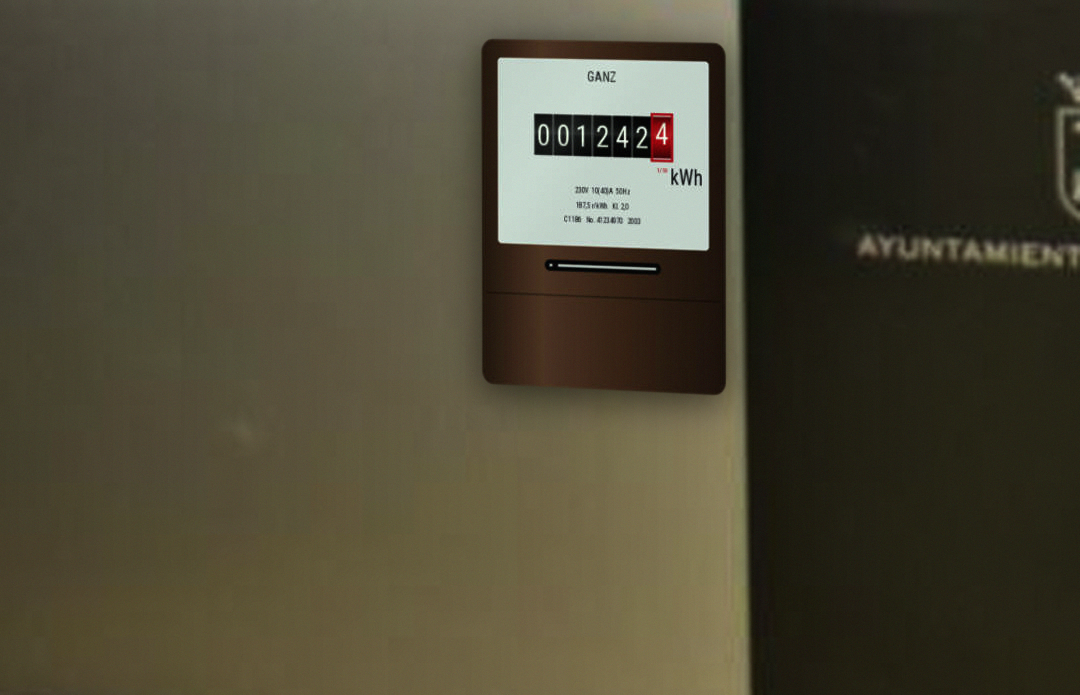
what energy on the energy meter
1242.4 kWh
